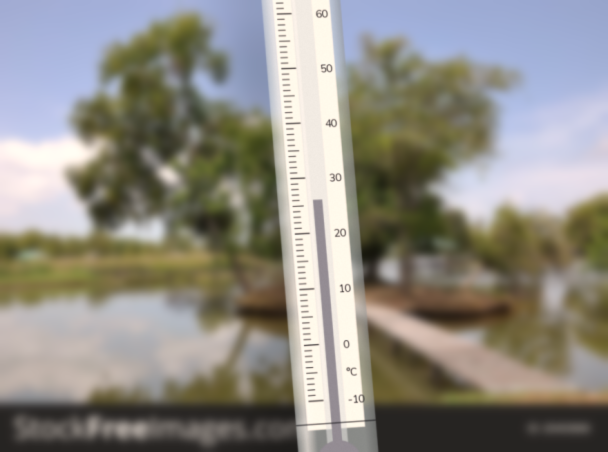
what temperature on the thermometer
26 °C
